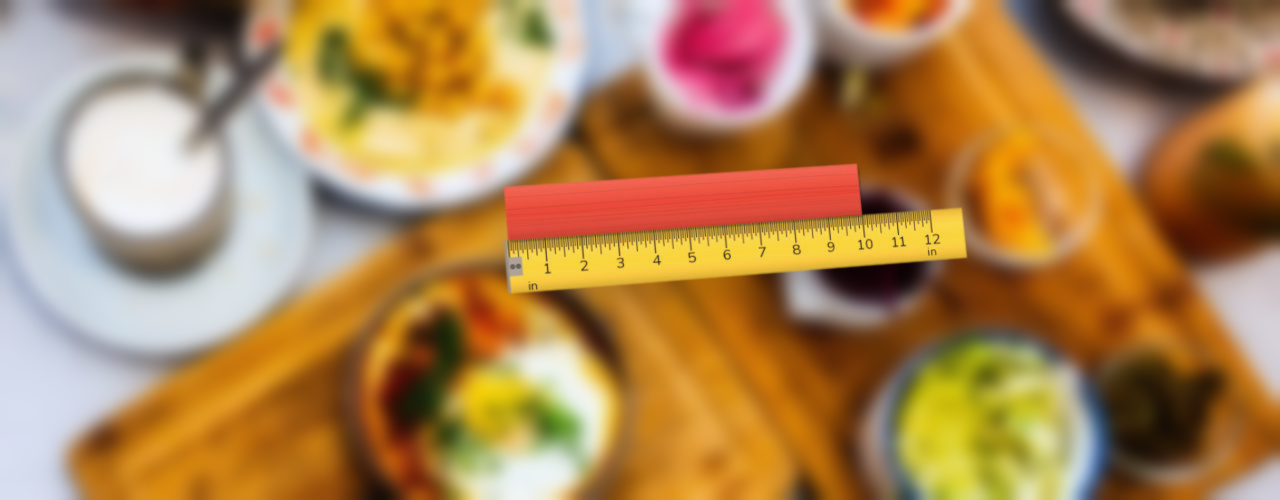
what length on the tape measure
10 in
